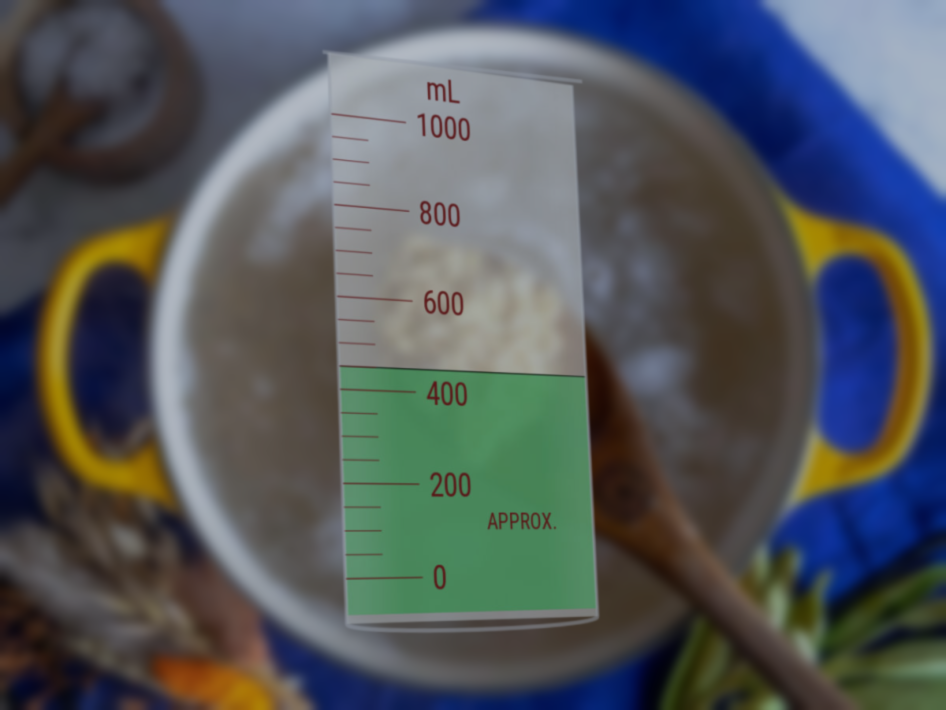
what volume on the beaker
450 mL
